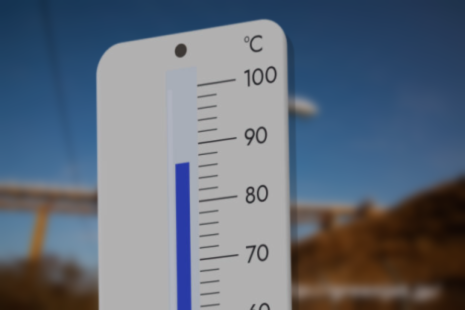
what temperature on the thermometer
87 °C
